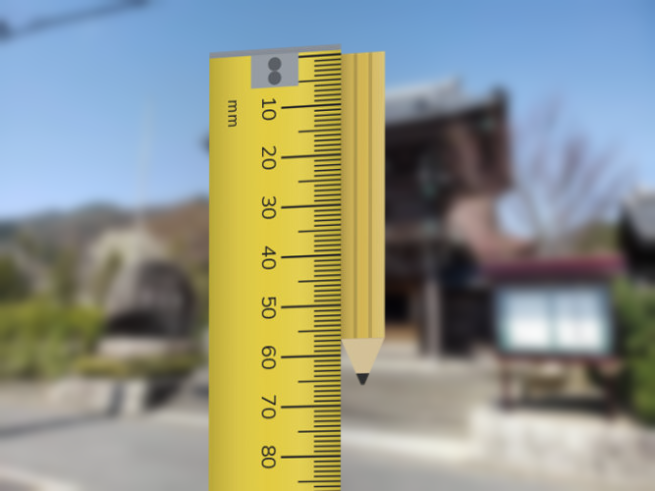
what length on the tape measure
66 mm
